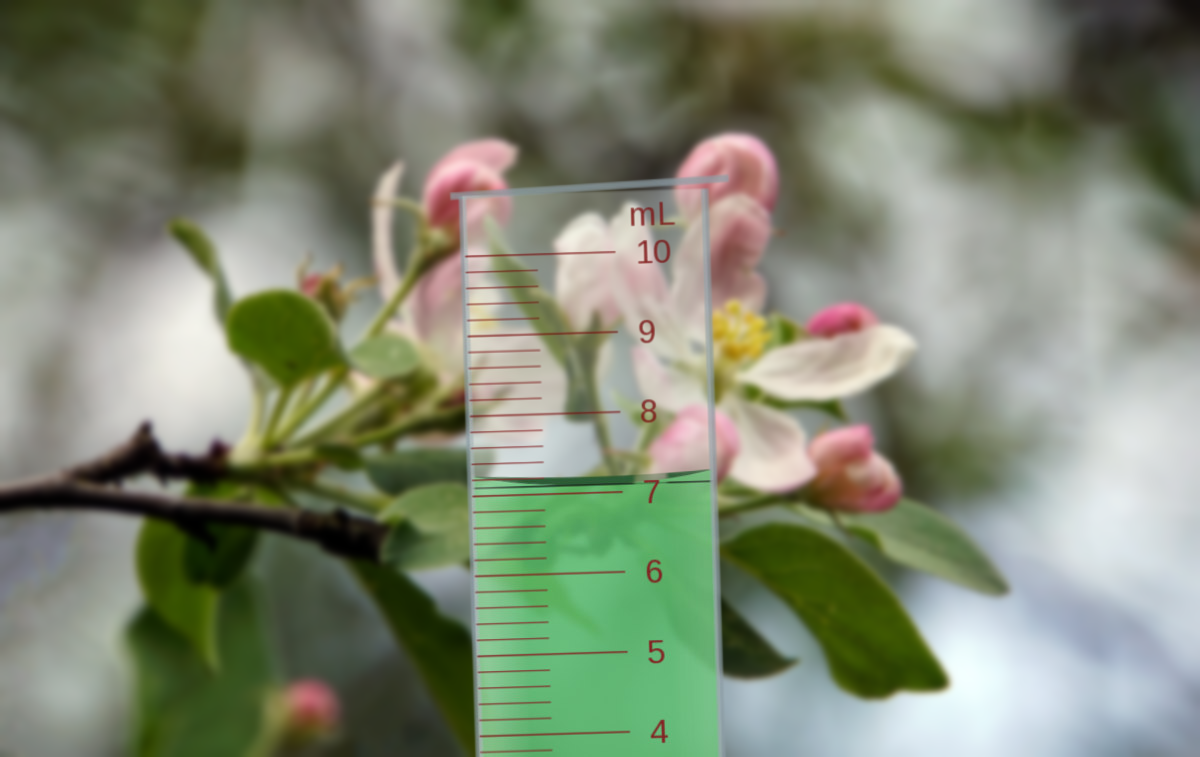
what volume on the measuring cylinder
7.1 mL
